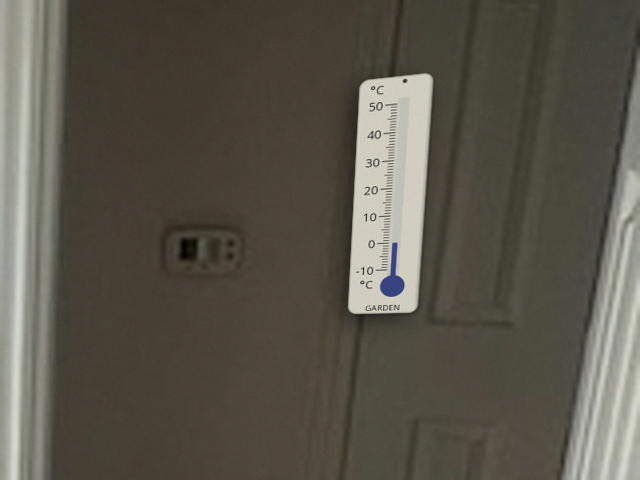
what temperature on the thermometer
0 °C
